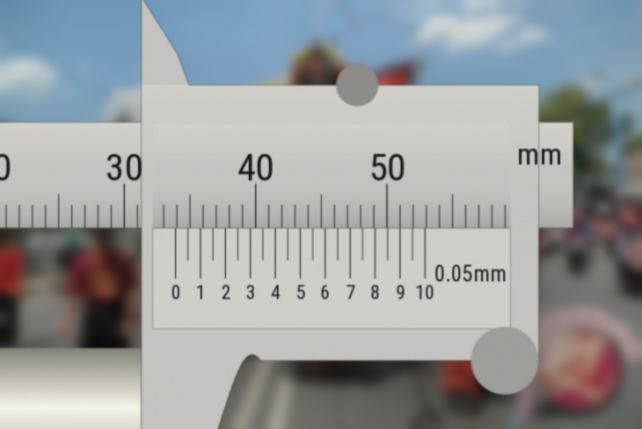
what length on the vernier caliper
33.9 mm
